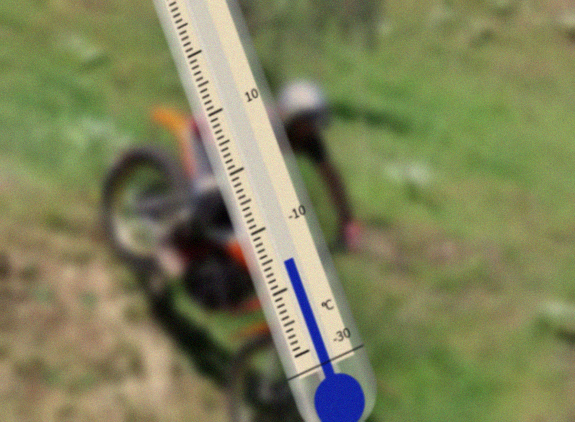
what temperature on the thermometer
-16 °C
